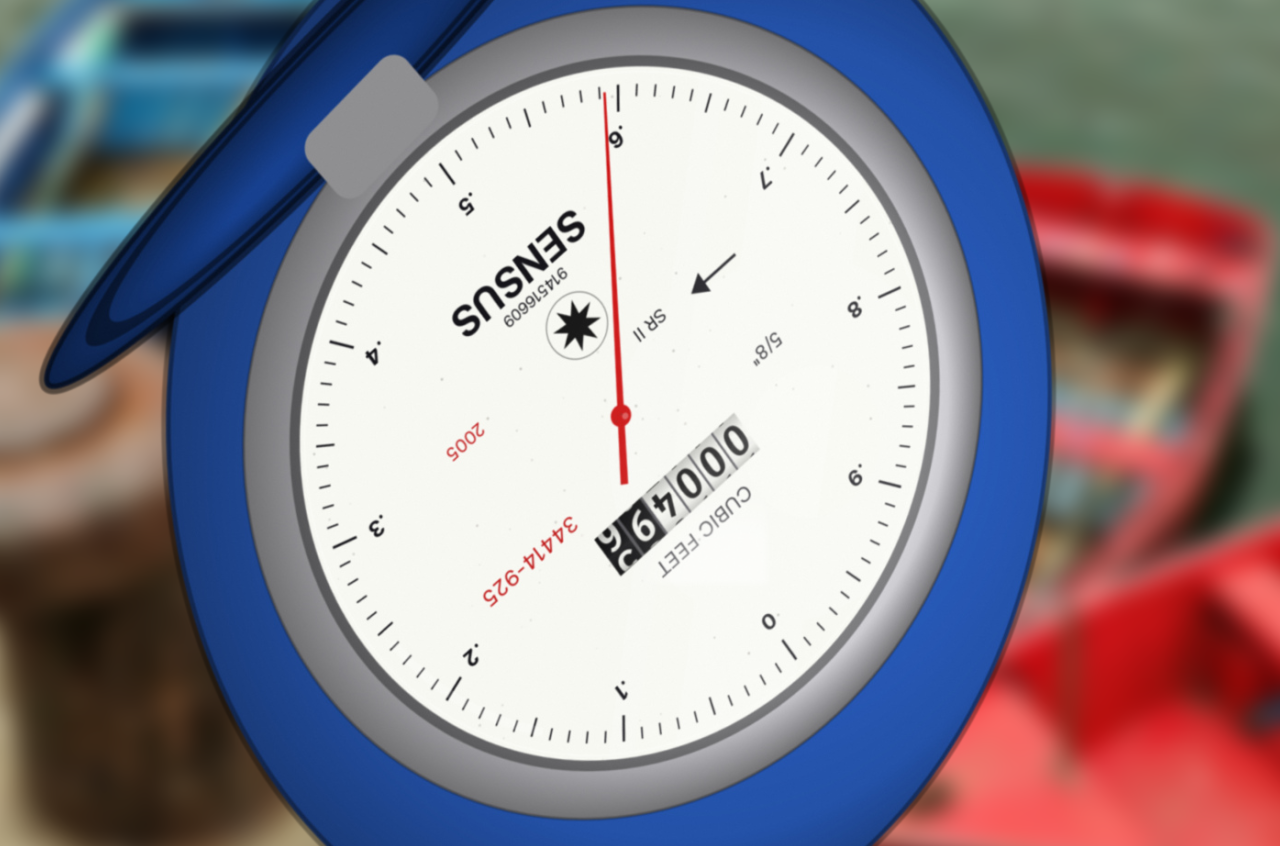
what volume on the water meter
495.59 ft³
